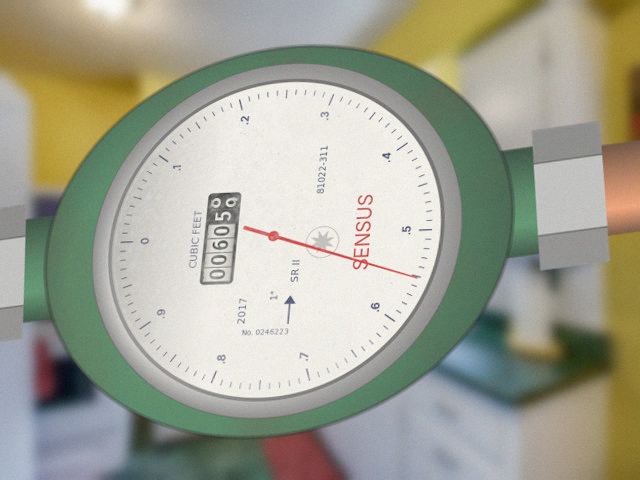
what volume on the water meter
6058.55 ft³
